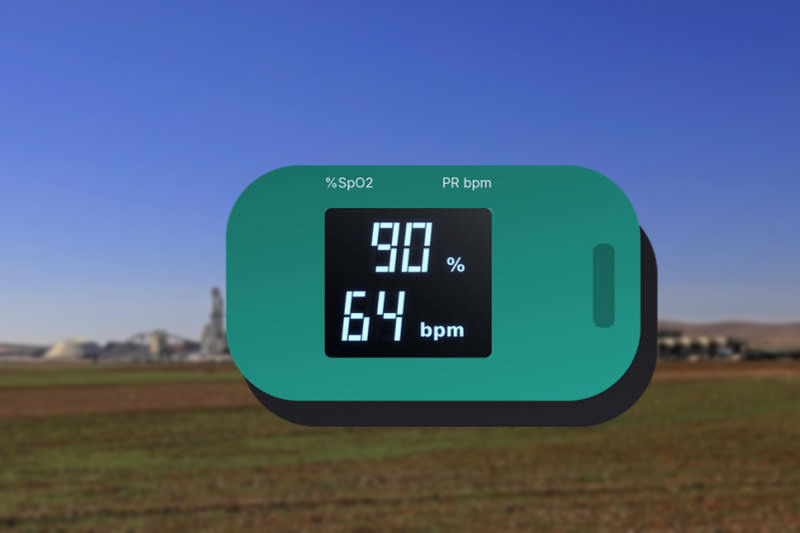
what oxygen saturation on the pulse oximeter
90 %
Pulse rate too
64 bpm
